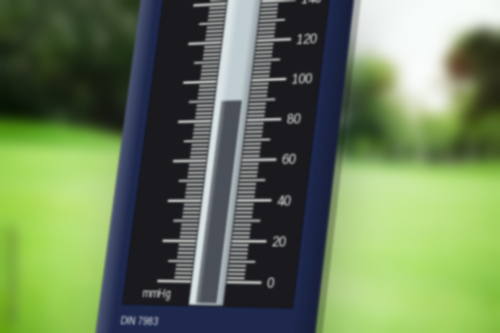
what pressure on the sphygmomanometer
90 mmHg
